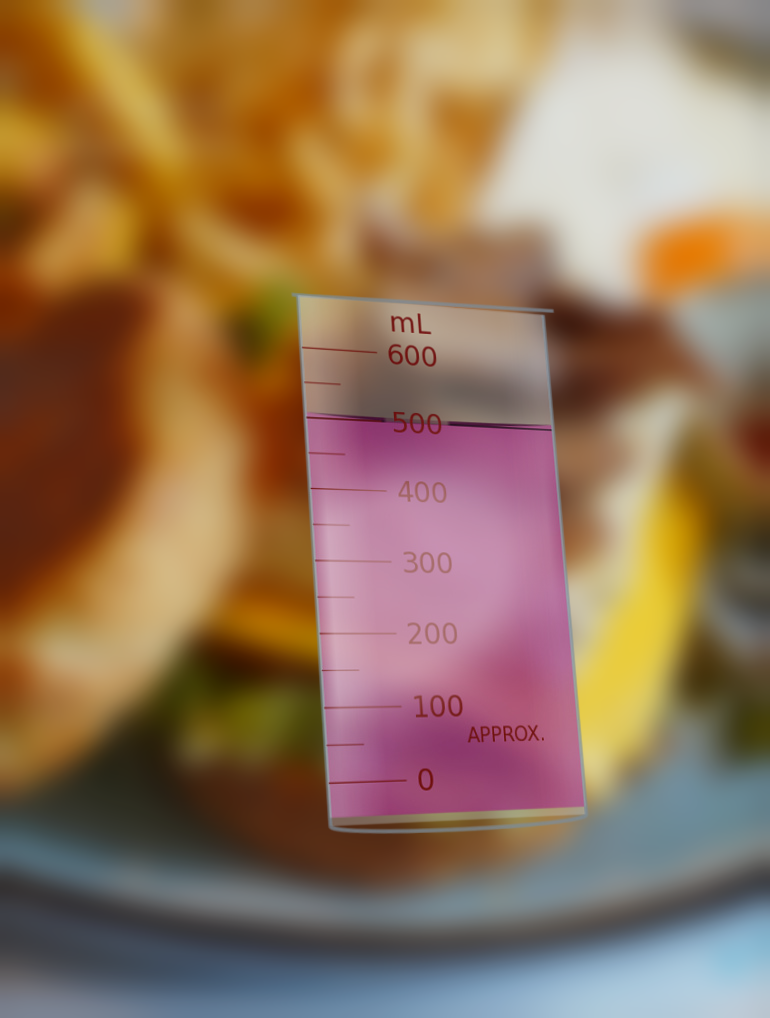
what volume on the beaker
500 mL
